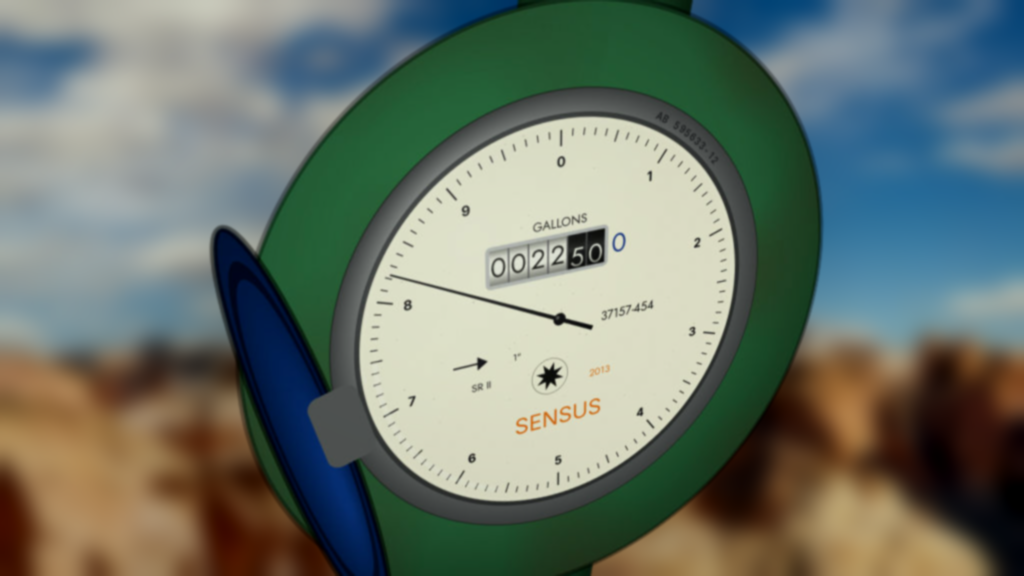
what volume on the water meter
22498.2 gal
